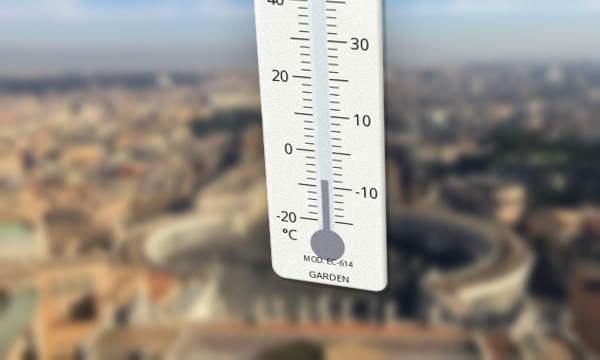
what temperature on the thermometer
-8 °C
